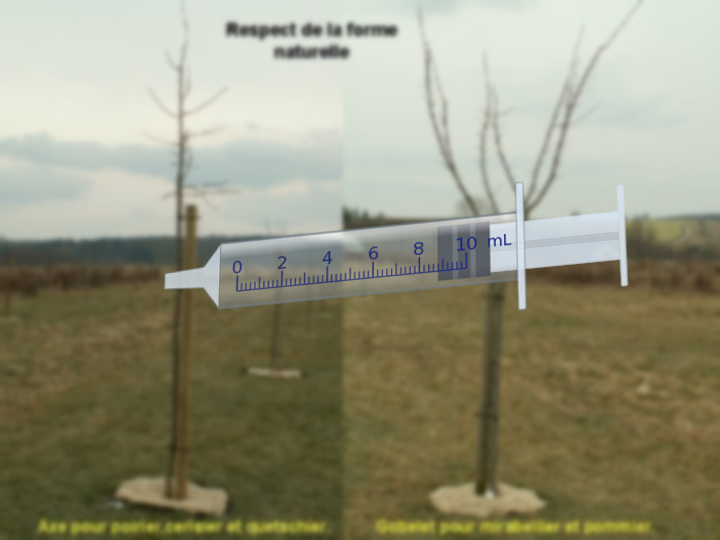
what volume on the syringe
8.8 mL
